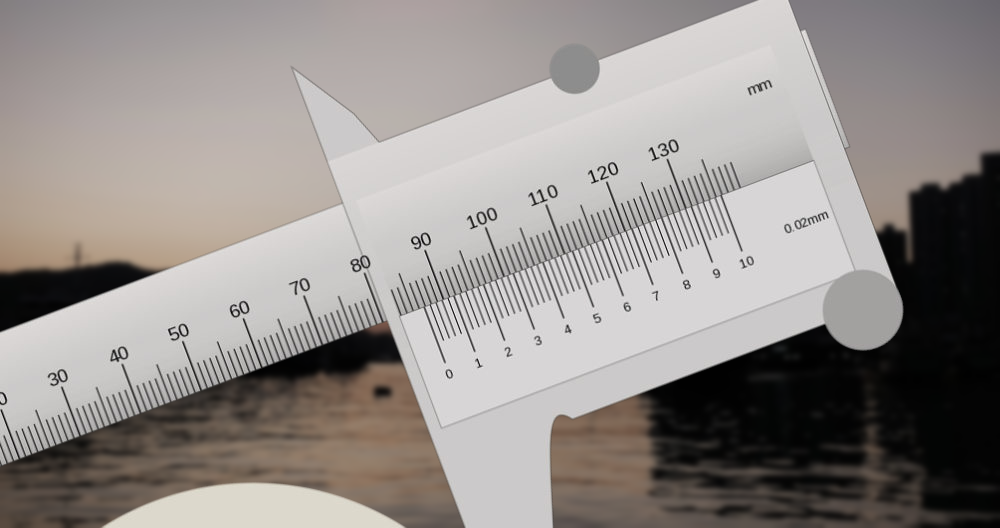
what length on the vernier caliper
86.8 mm
